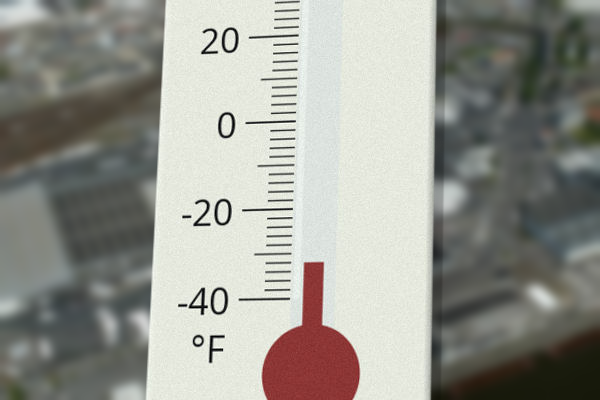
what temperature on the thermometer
-32 °F
